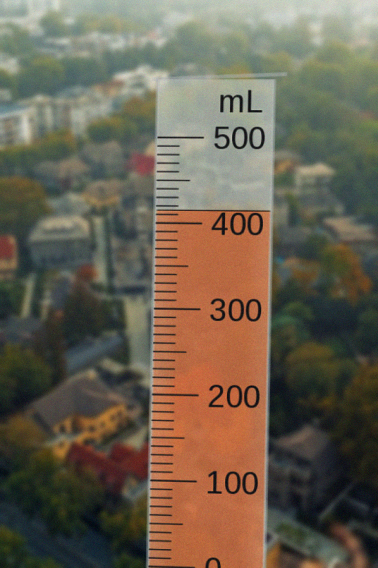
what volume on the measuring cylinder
415 mL
